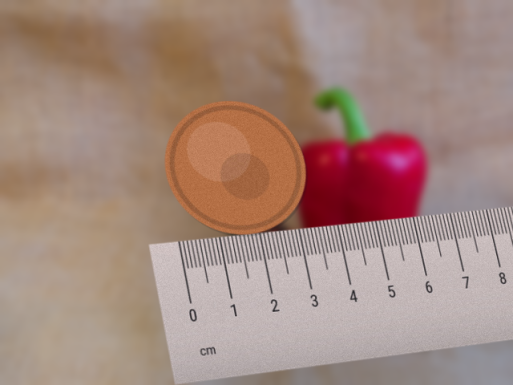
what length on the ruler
3.5 cm
